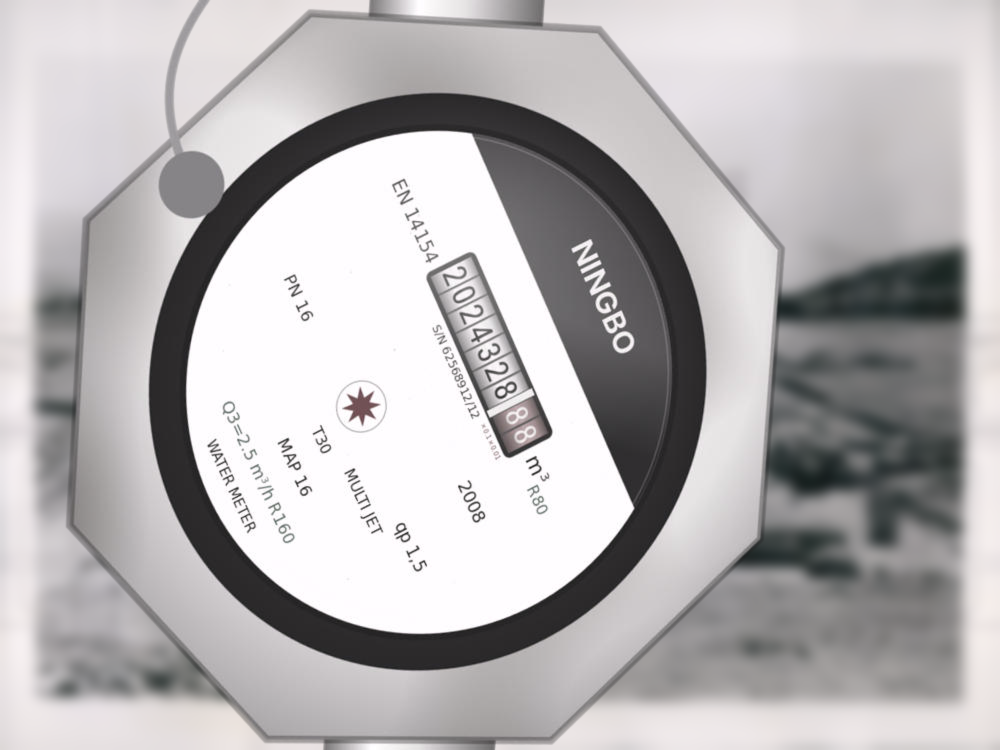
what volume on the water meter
2024328.88 m³
